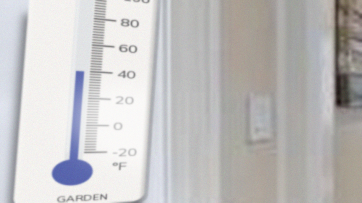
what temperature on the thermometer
40 °F
